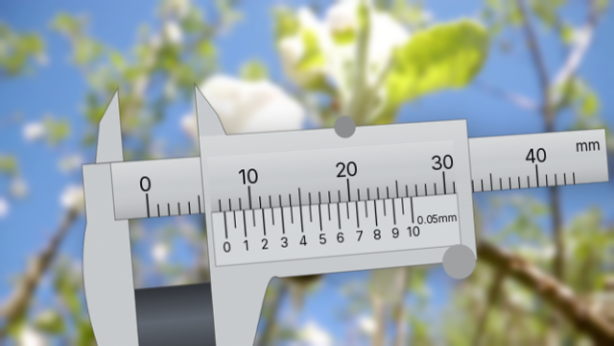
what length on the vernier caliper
7.4 mm
